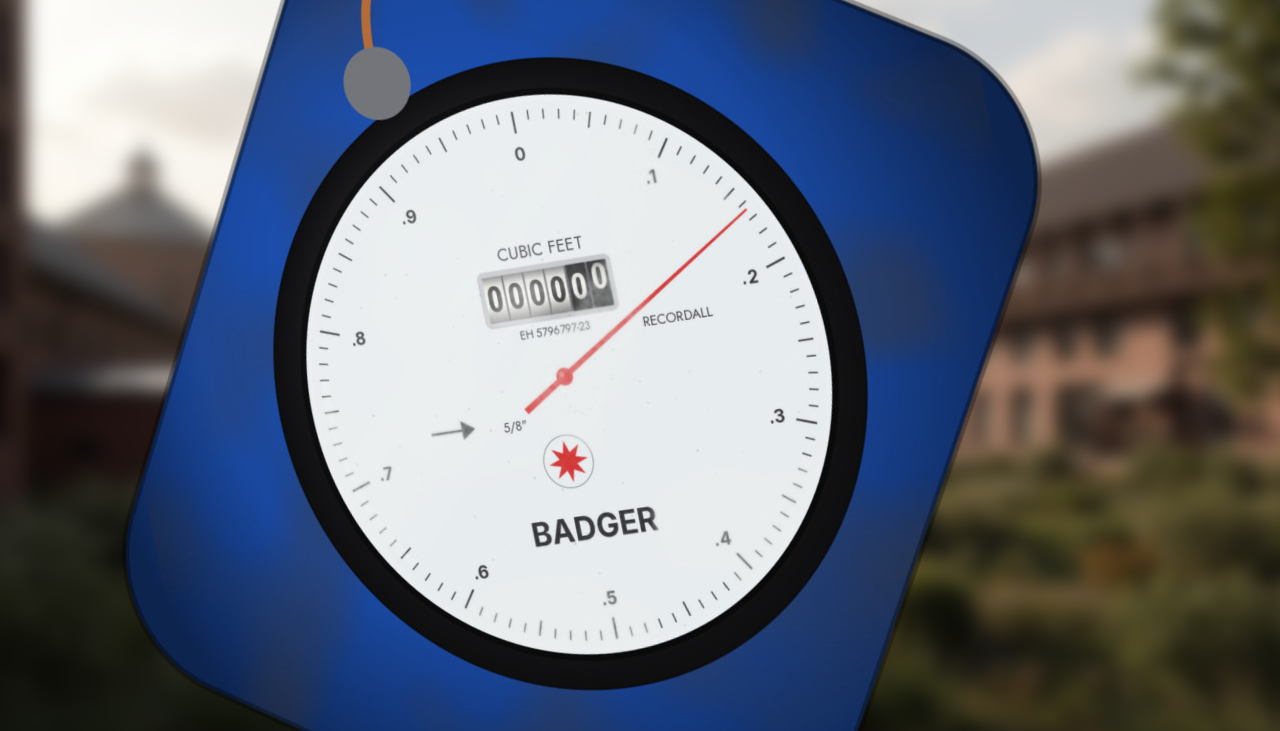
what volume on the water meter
0.16 ft³
